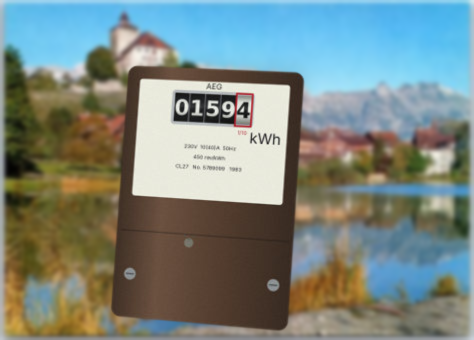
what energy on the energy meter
159.4 kWh
